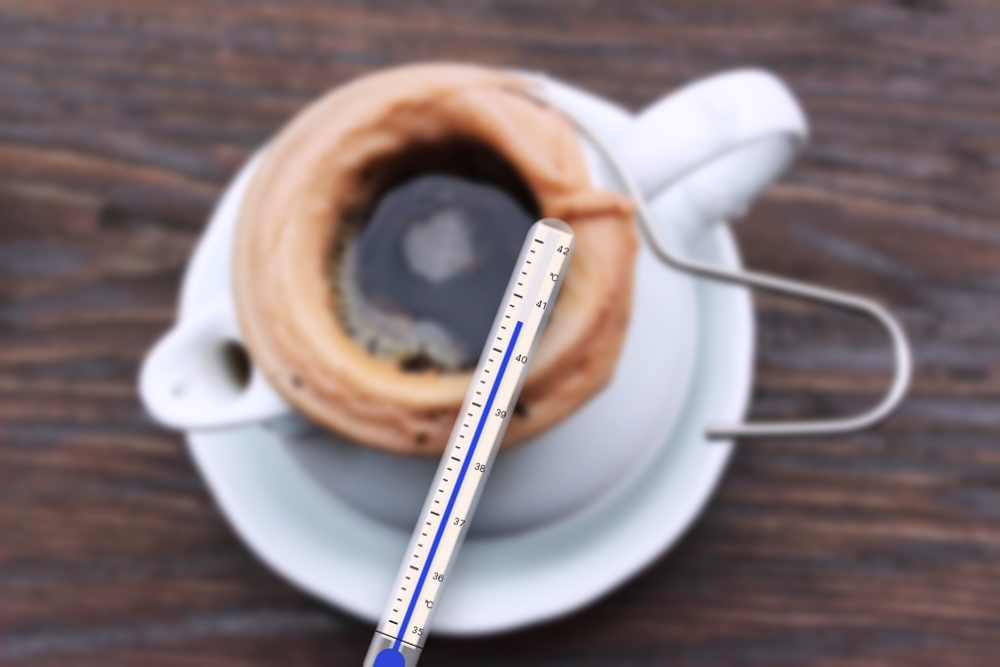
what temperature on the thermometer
40.6 °C
